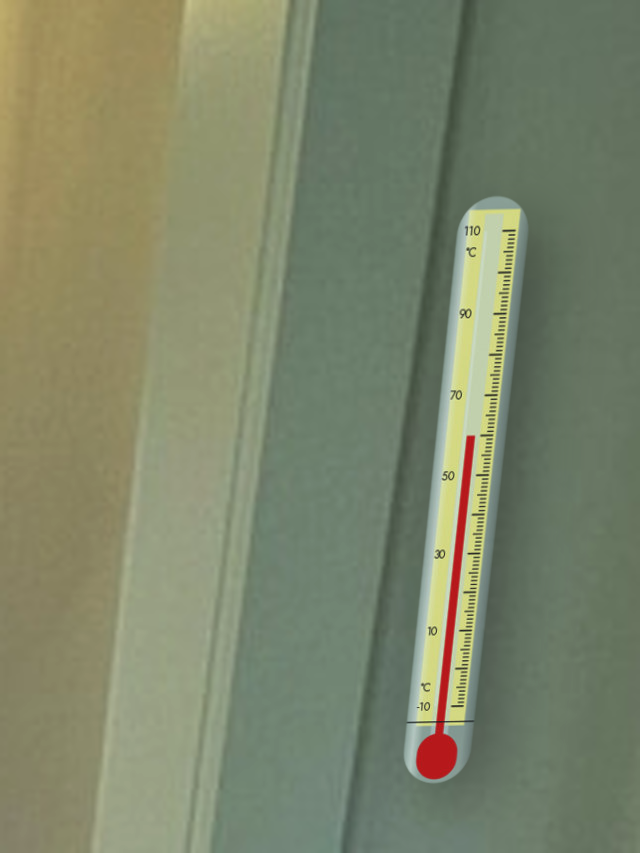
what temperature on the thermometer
60 °C
